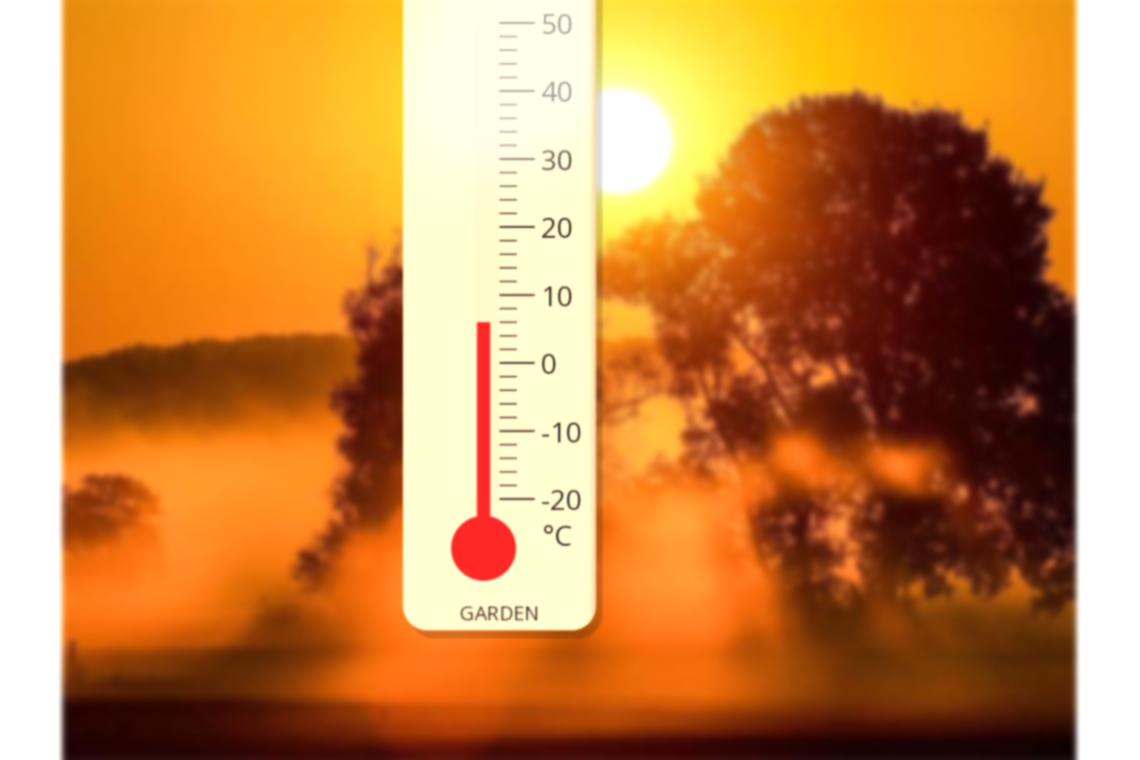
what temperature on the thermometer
6 °C
